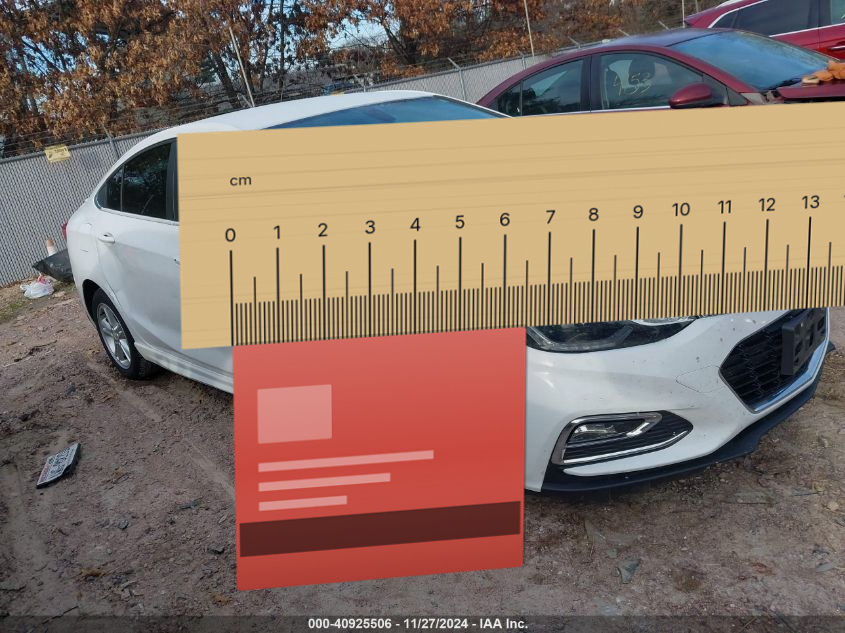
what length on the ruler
6.5 cm
